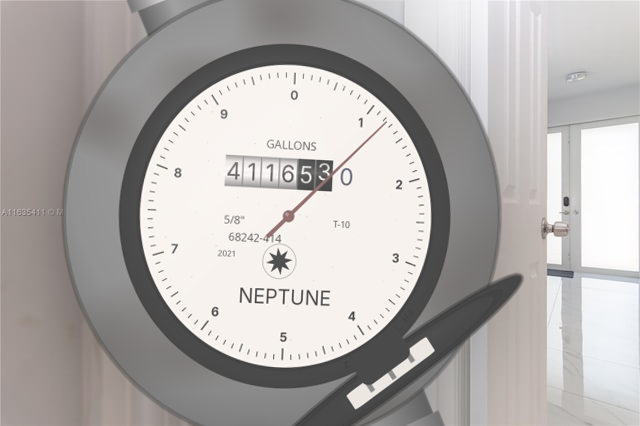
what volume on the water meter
4116531.2 gal
